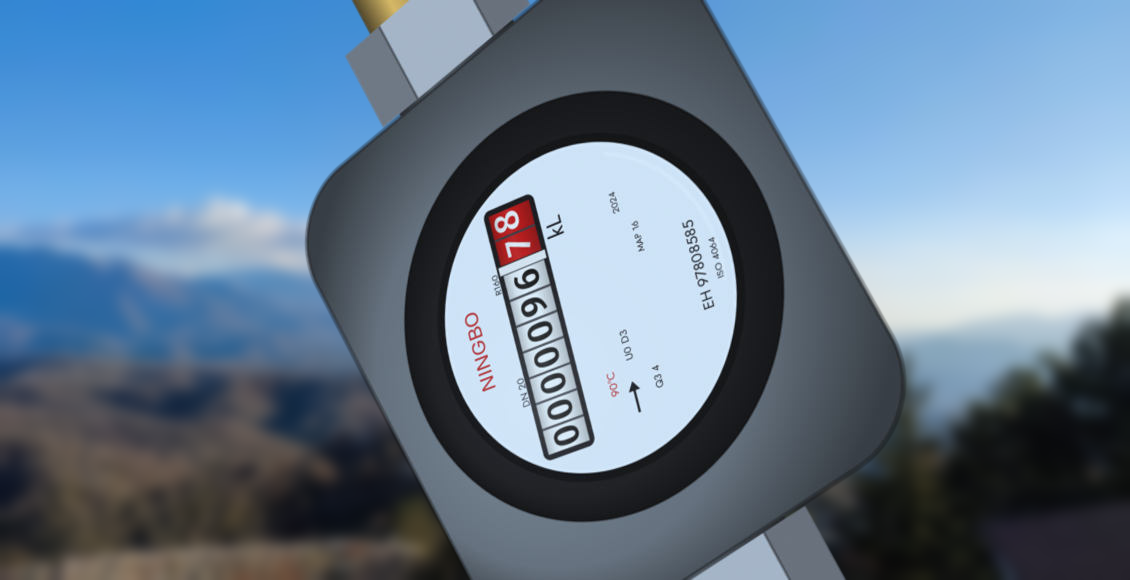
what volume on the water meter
96.78 kL
